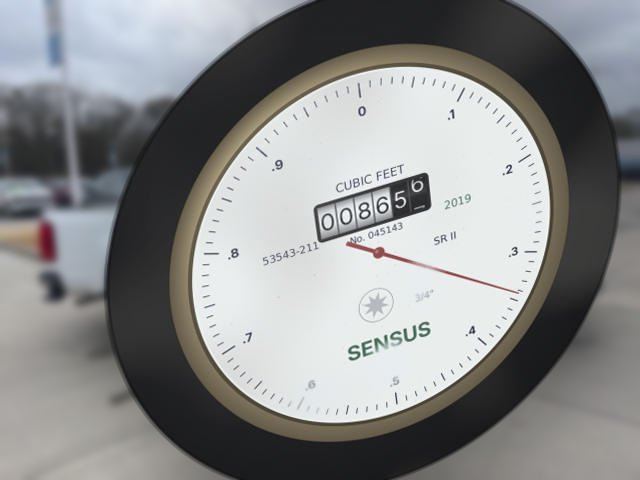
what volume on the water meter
8656.34 ft³
